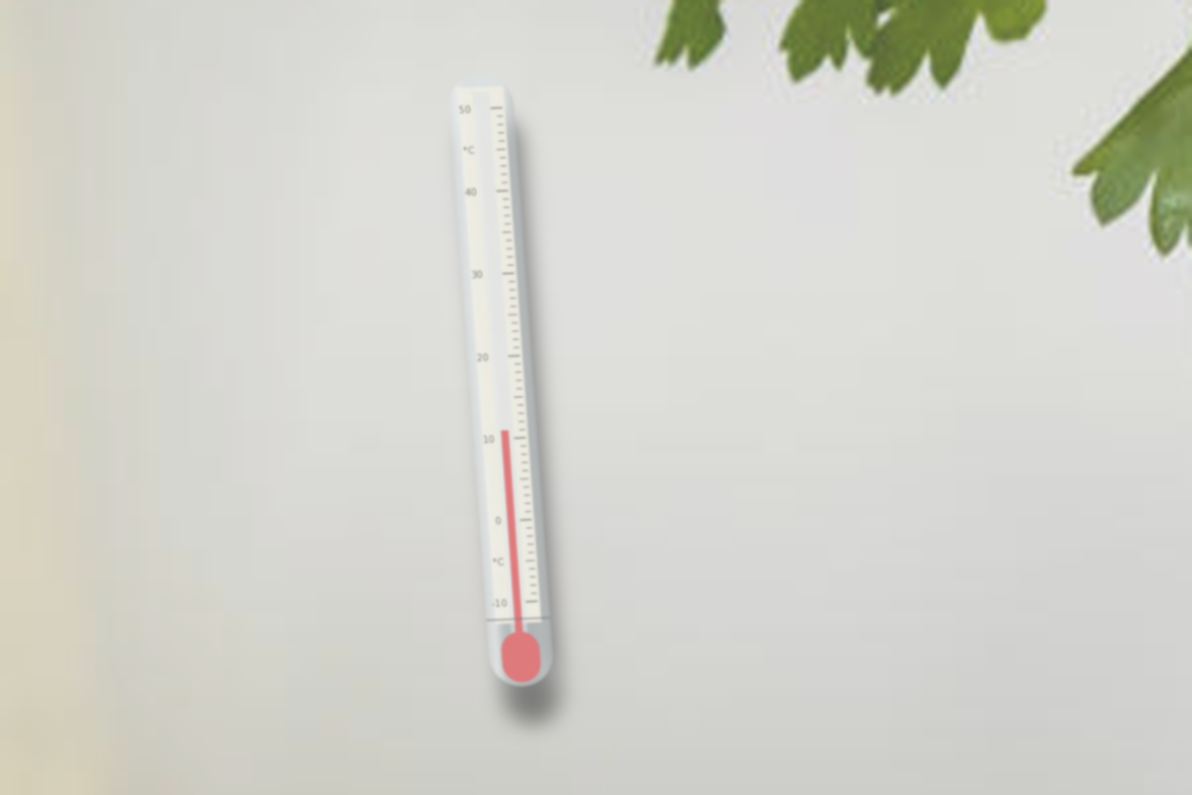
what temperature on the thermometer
11 °C
